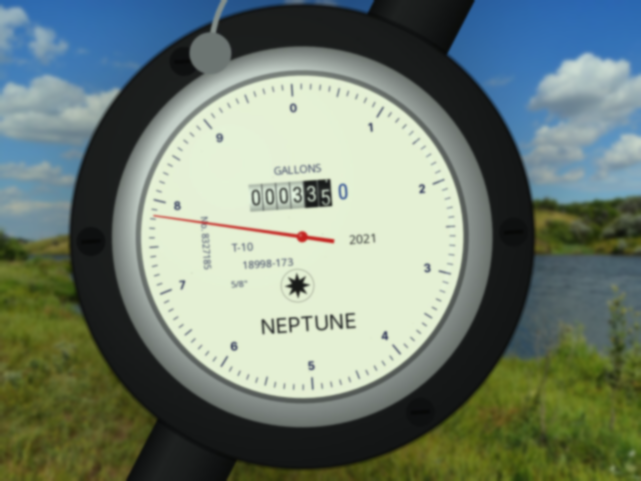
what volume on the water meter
3347.8 gal
